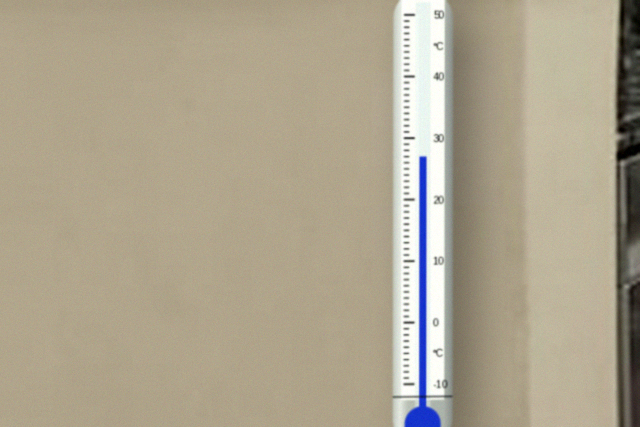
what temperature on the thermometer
27 °C
